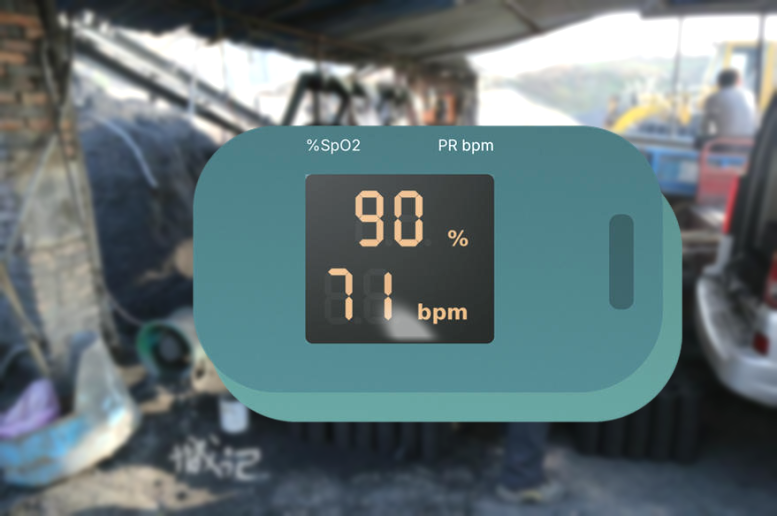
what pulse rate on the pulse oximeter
71 bpm
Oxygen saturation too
90 %
